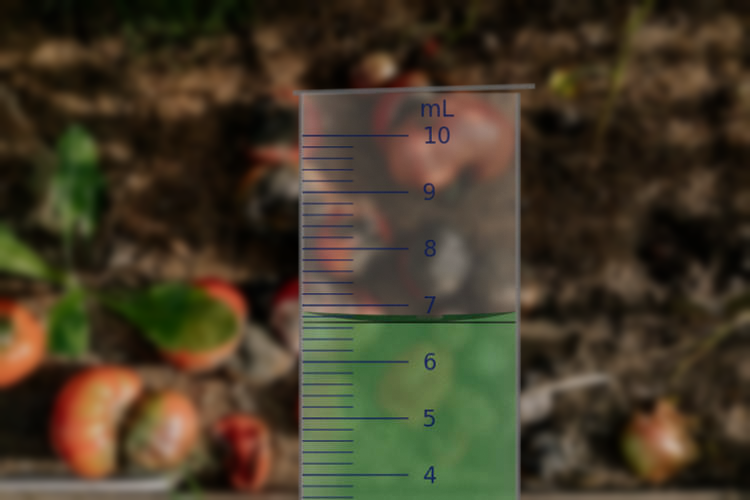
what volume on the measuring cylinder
6.7 mL
